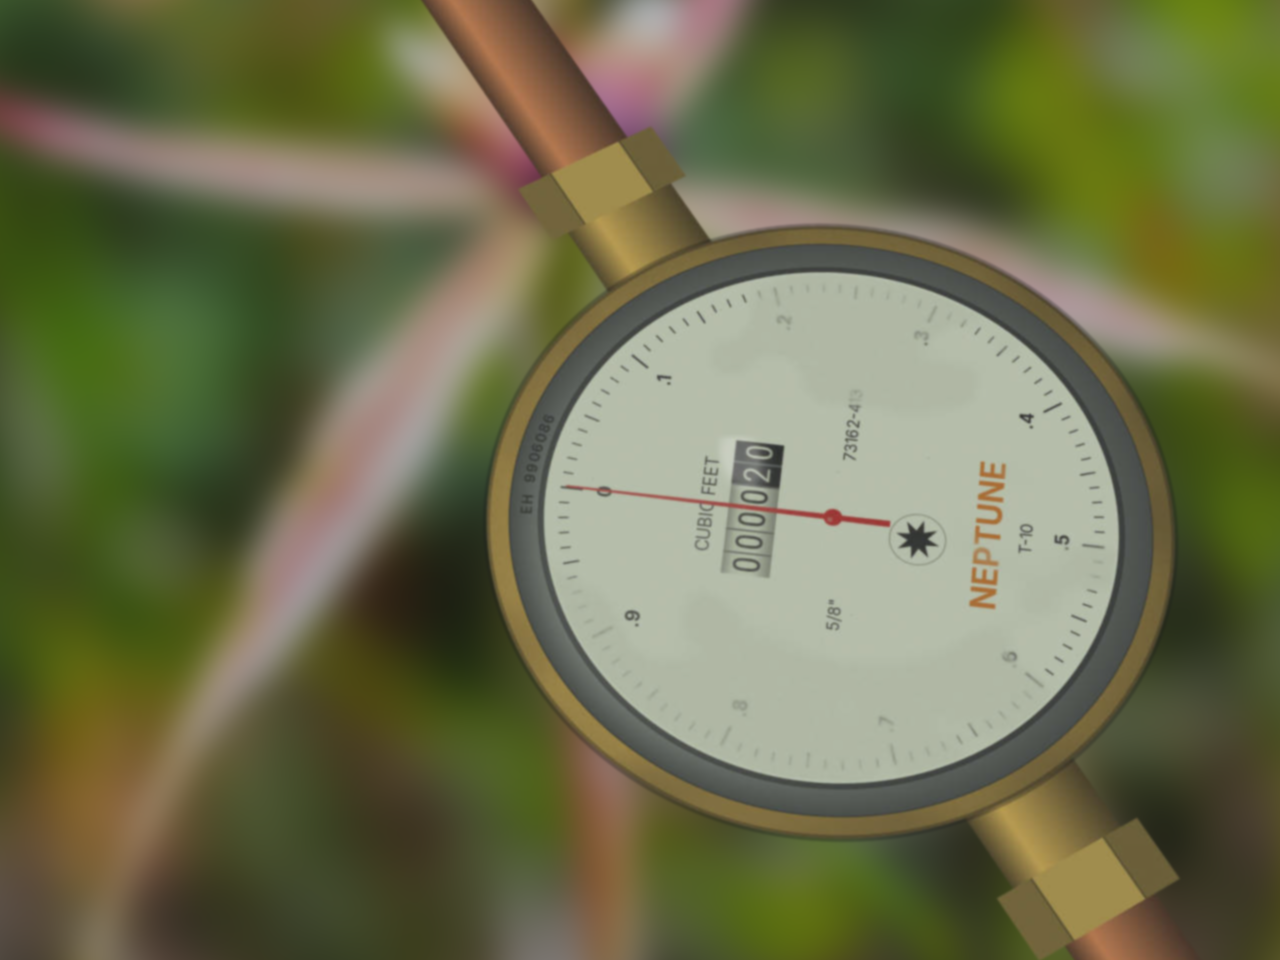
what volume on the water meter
20.00 ft³
